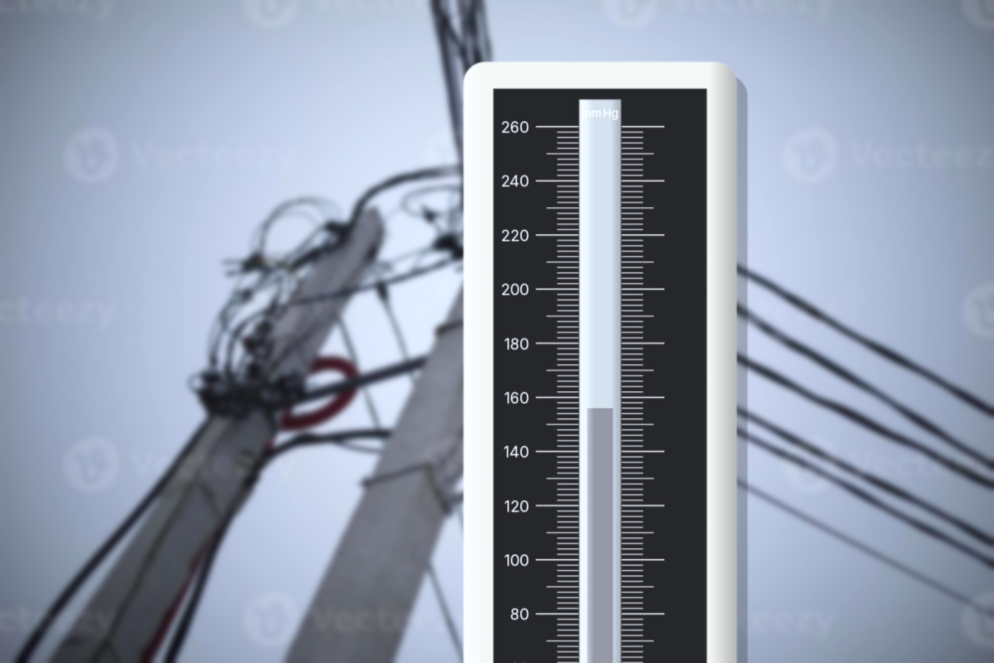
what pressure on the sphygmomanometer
156 mmHg
